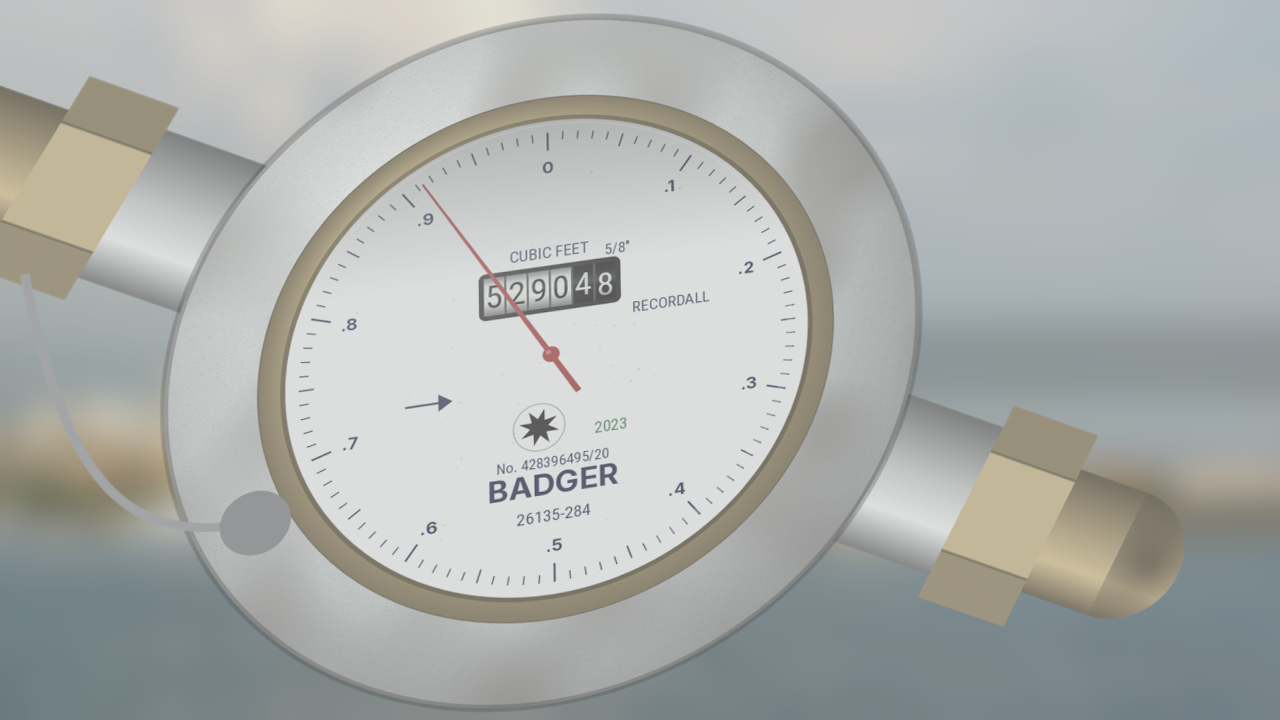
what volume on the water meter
529047.91 ft³
